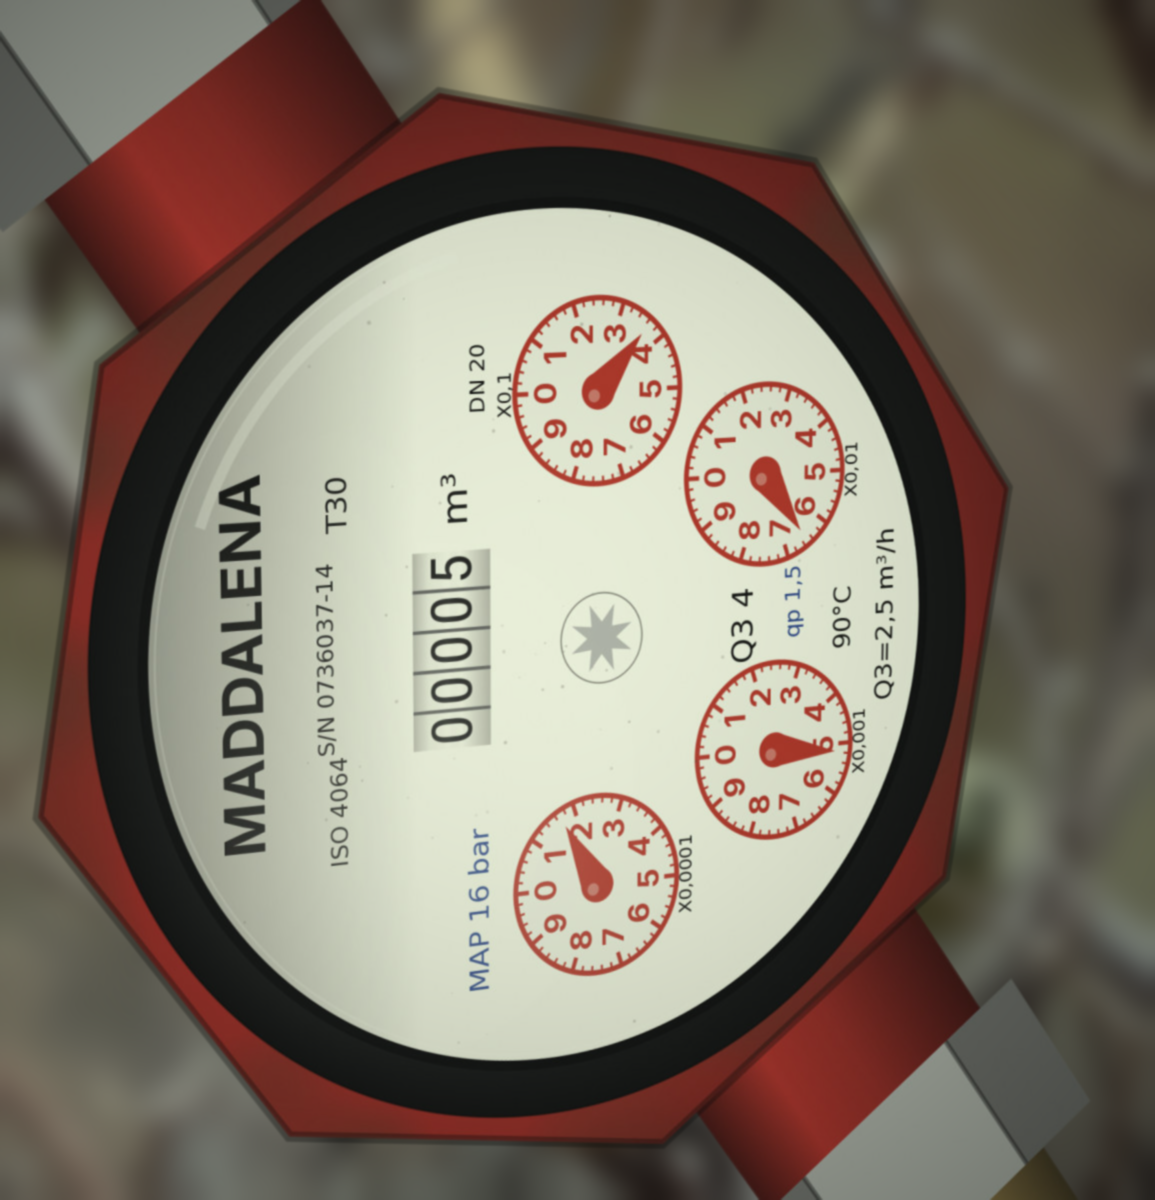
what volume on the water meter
5.3651 m³
